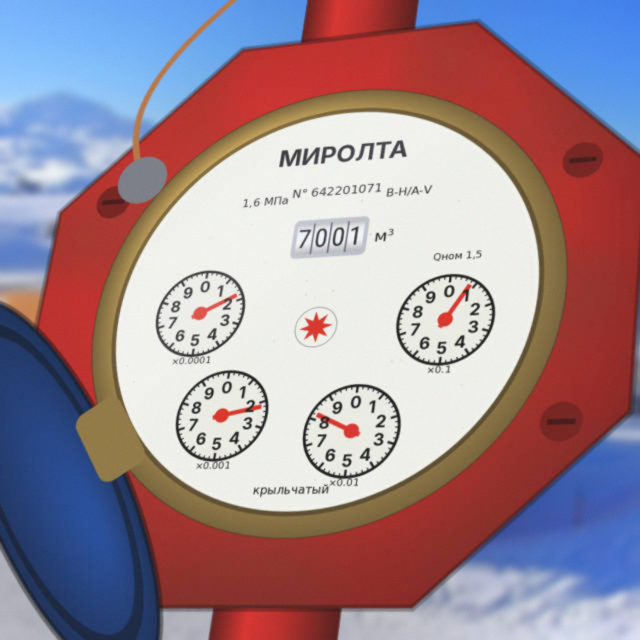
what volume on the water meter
7001.0821 m³
